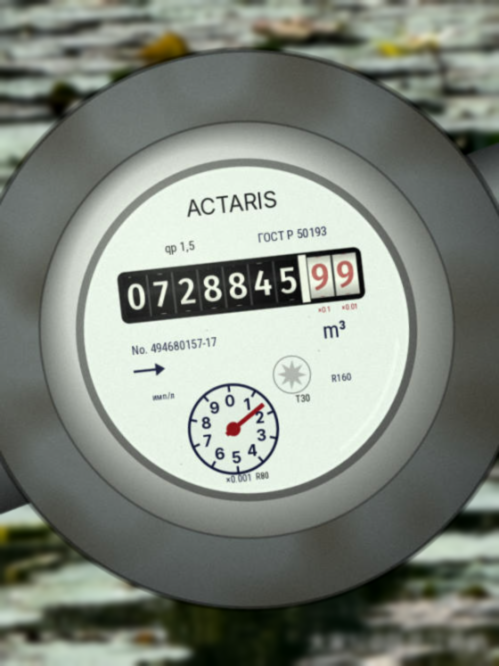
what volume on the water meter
728845.991 m³
